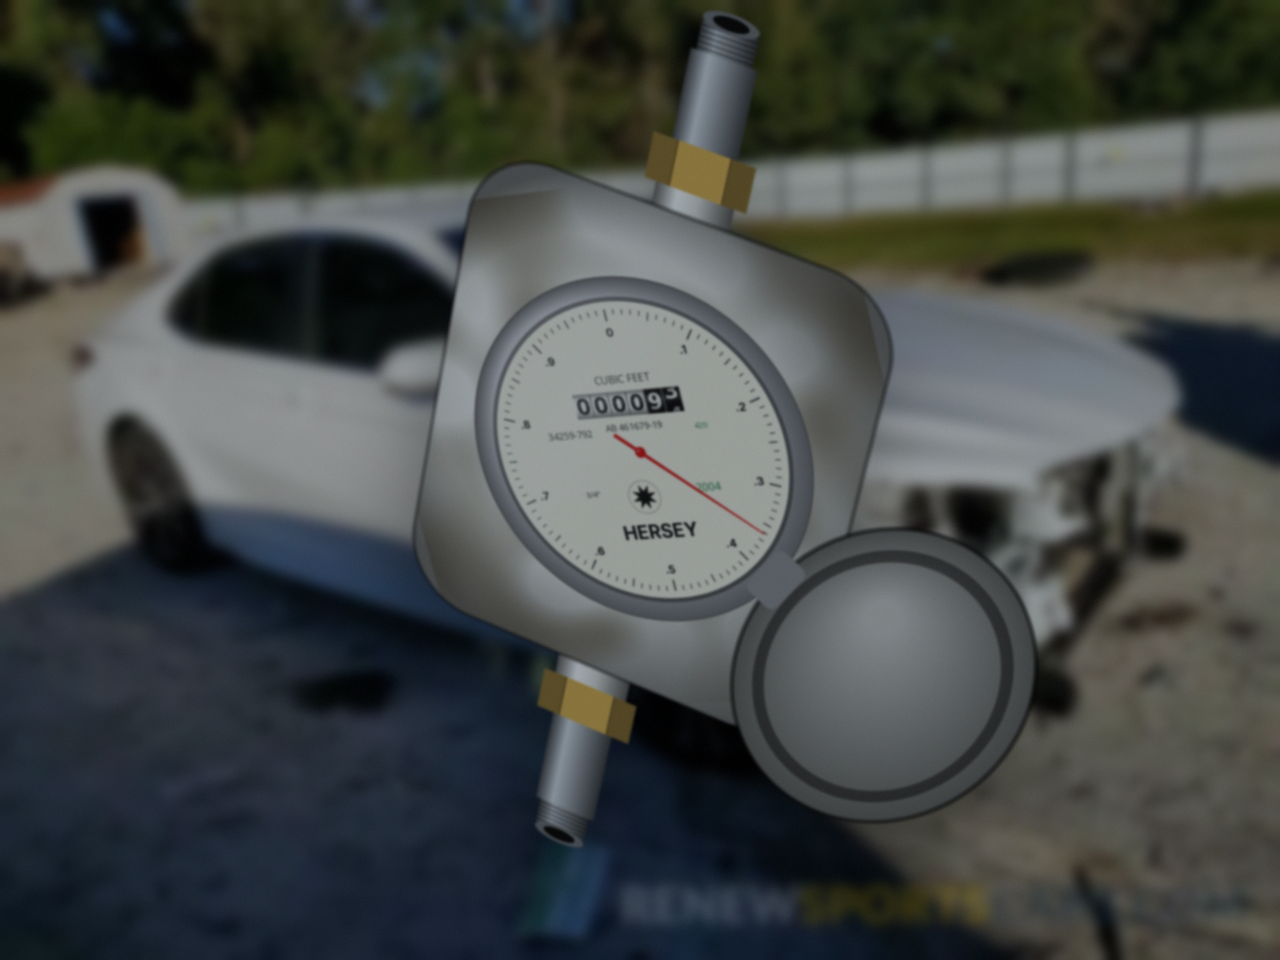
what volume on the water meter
93.36 ft³
